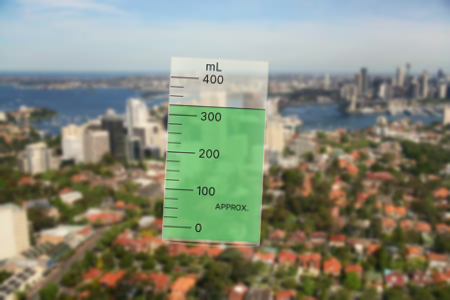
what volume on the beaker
325 mL
